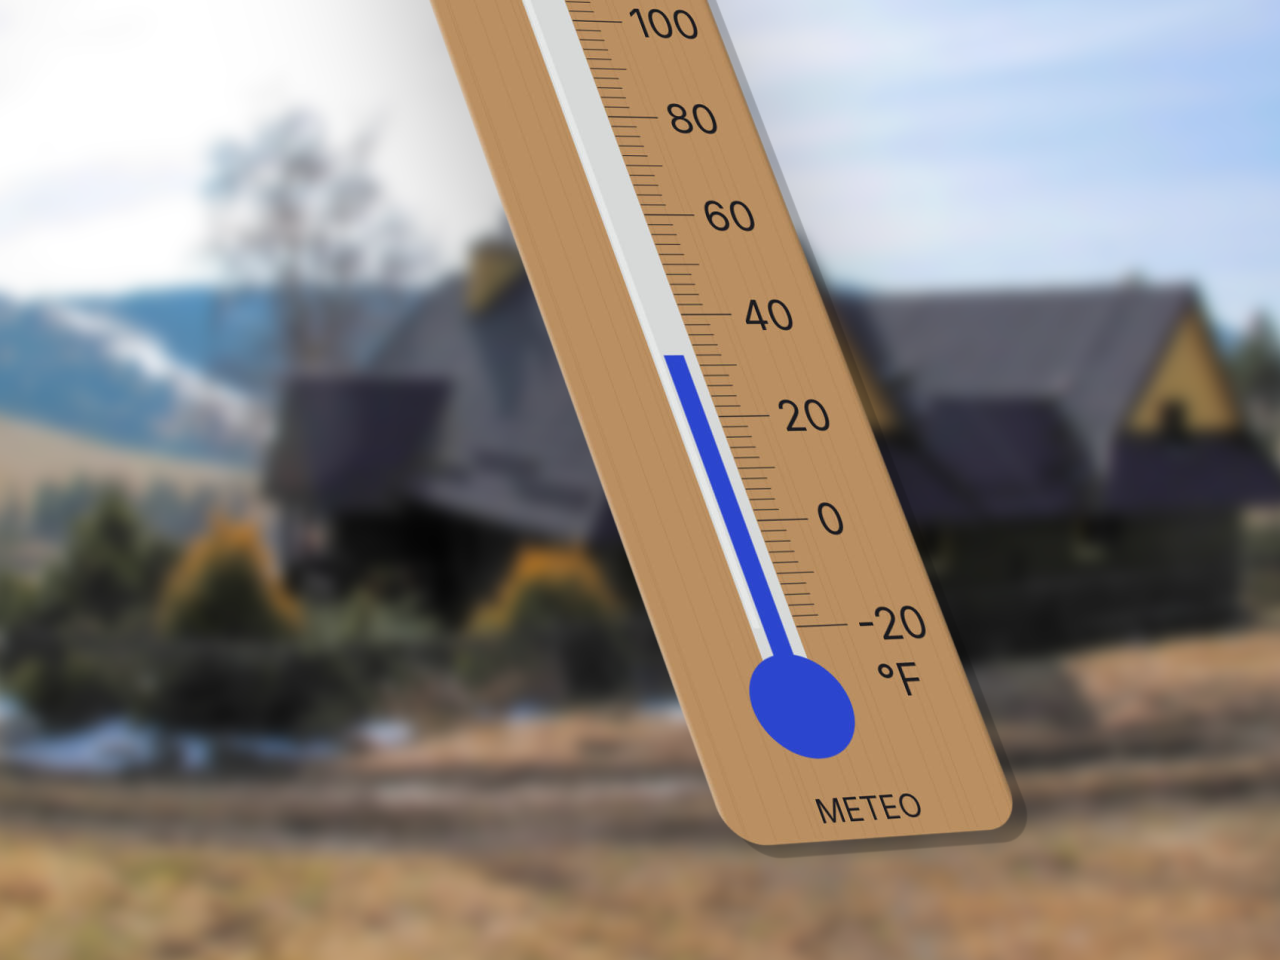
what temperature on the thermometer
32 °F
